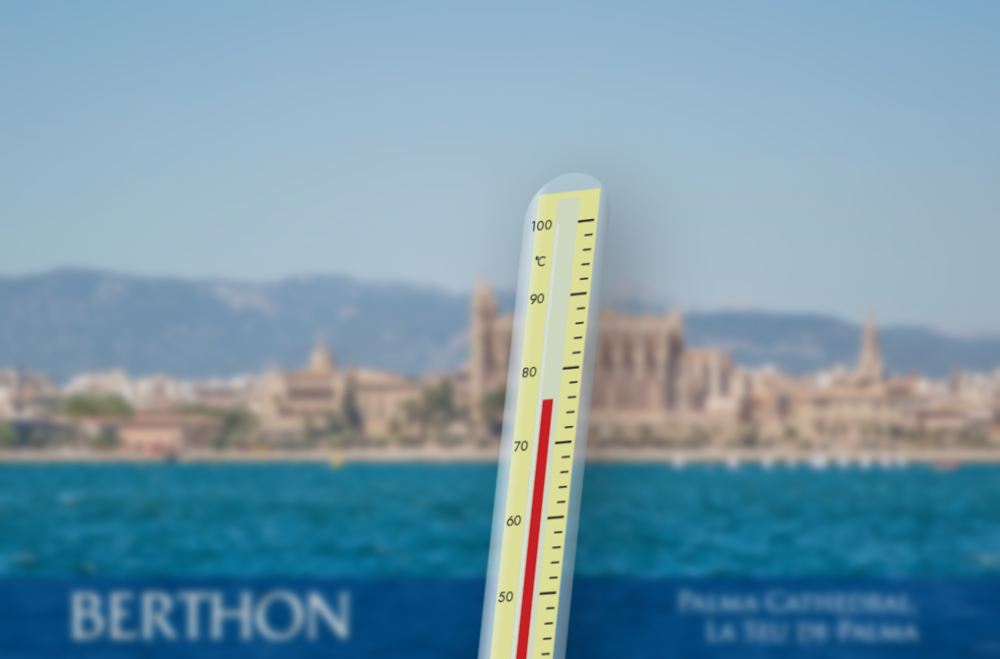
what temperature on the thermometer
76 °C
